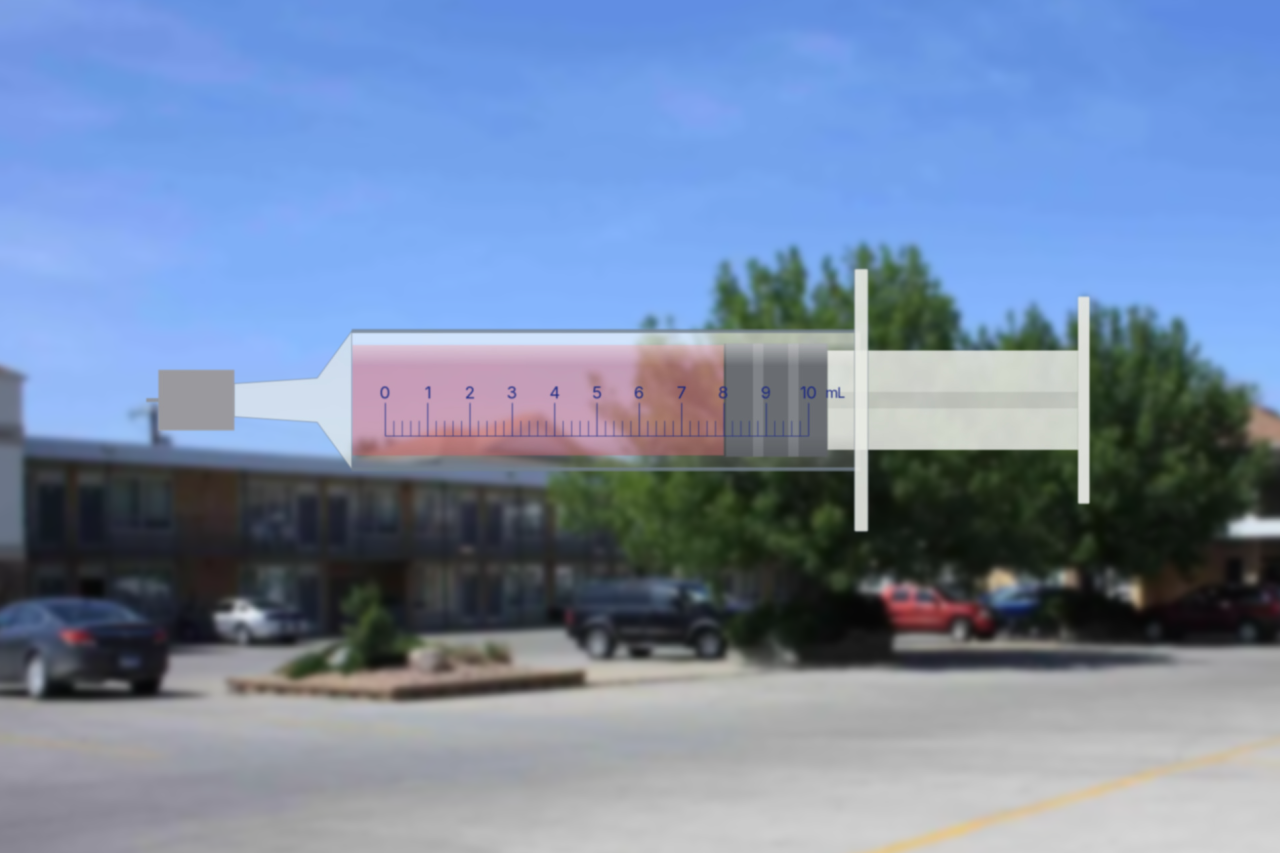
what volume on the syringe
8 mL
